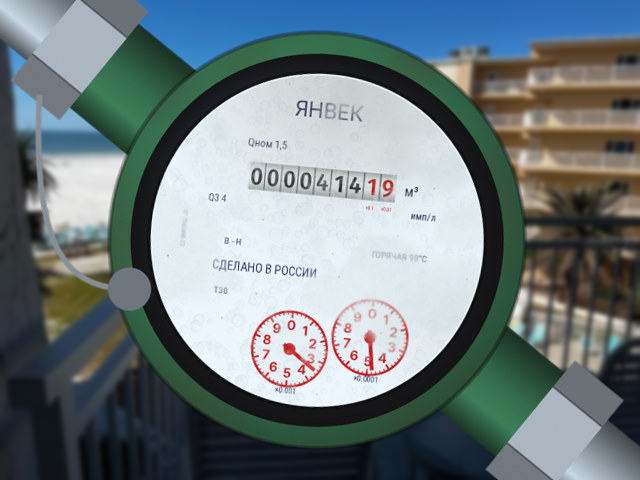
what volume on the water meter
414.1934 m³
